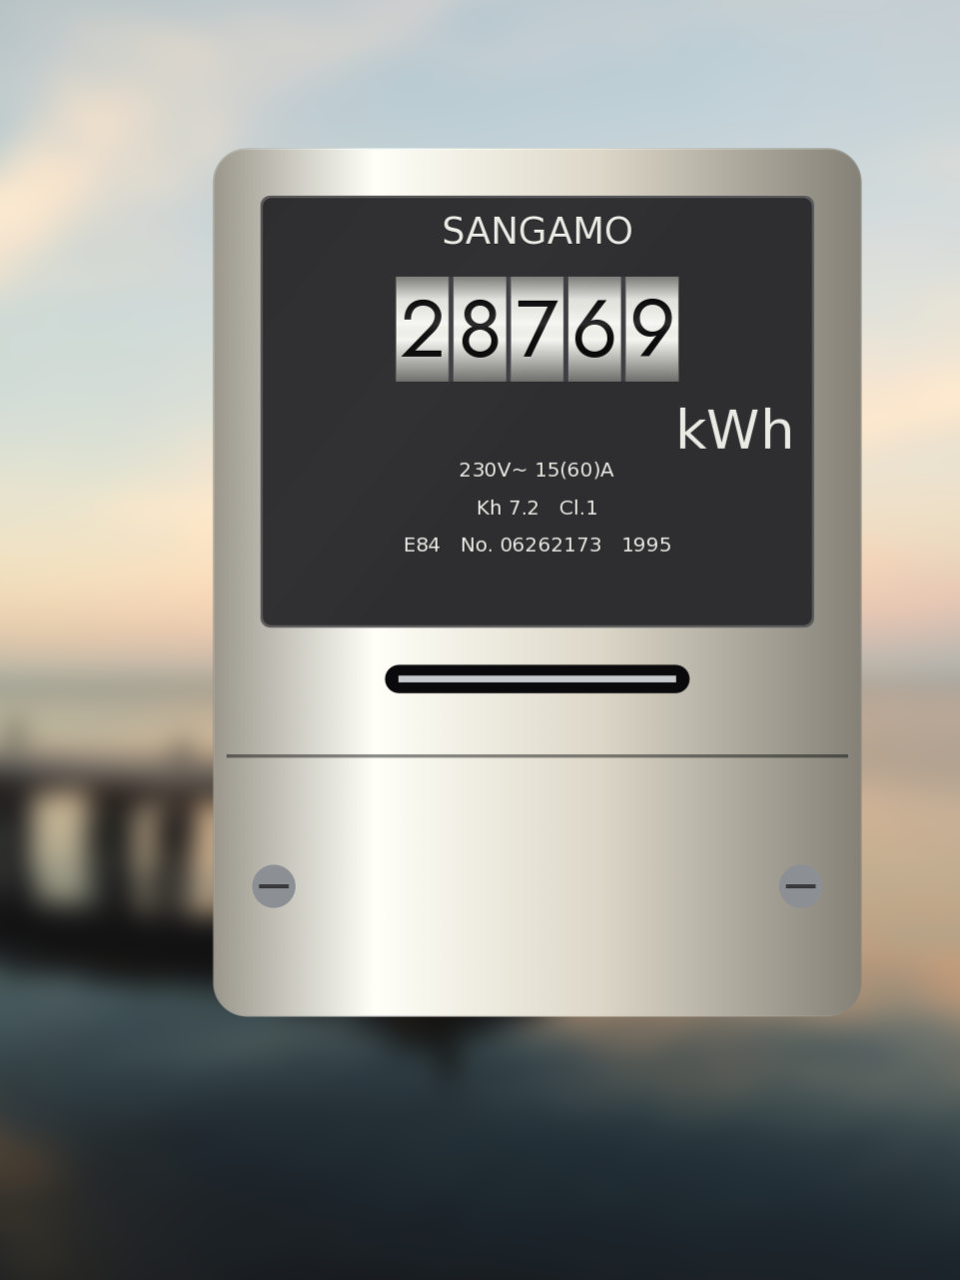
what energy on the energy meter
28769 kWh
